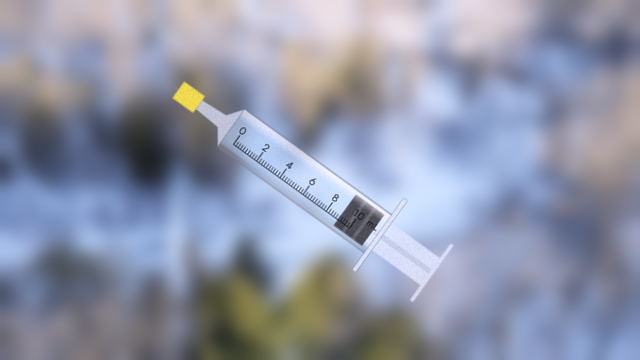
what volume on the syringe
9 mL
